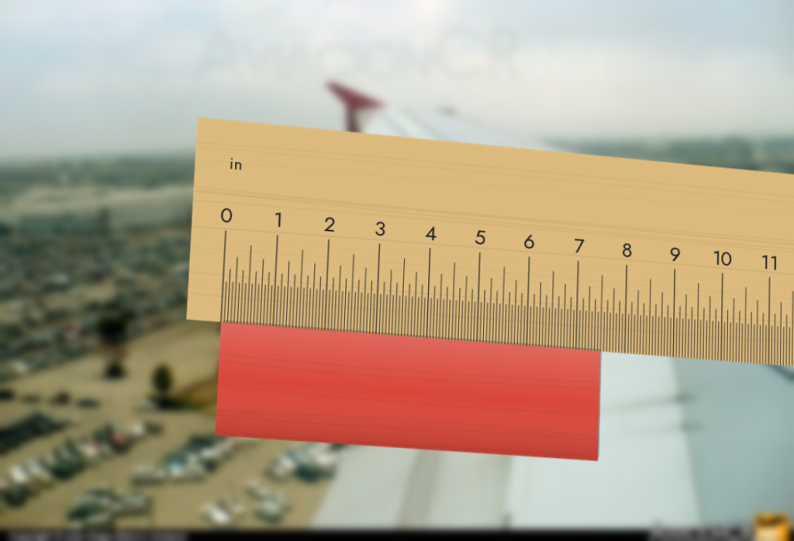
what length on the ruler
7.5 in
